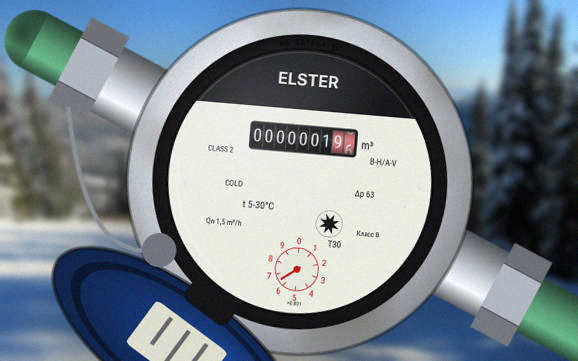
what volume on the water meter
1.956 m³
